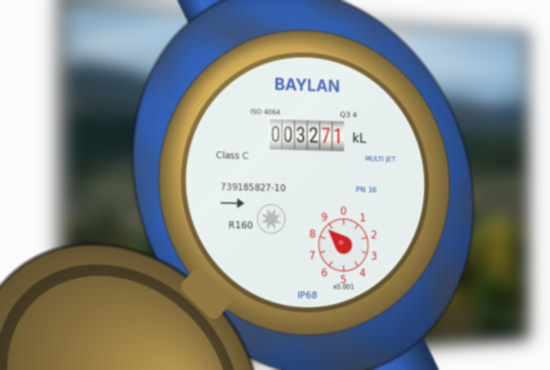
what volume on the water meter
32.718 kL
